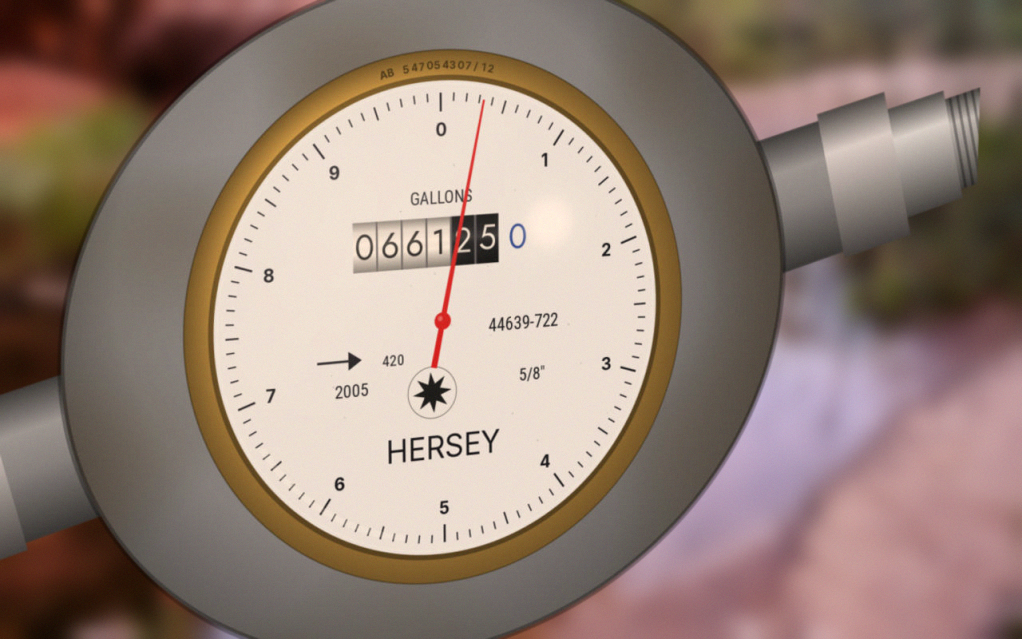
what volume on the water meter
661250.3 gal
